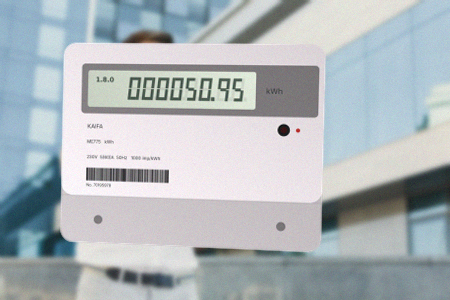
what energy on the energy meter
50.95 kWh
